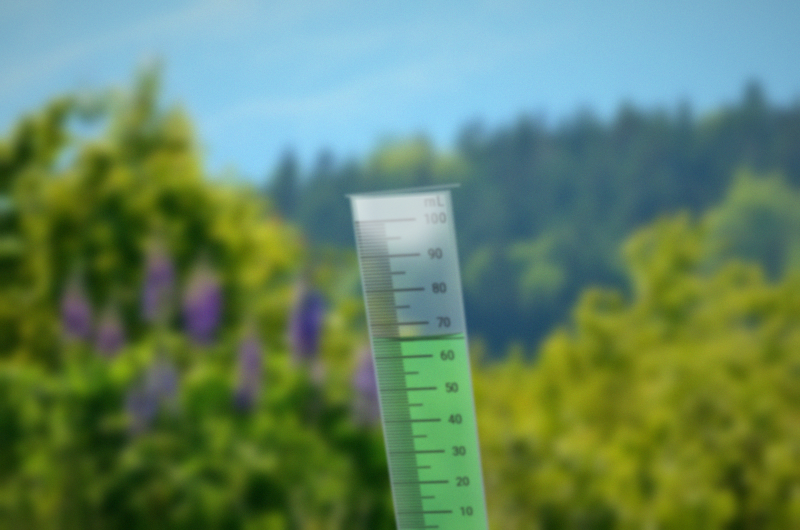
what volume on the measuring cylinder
65 mL
